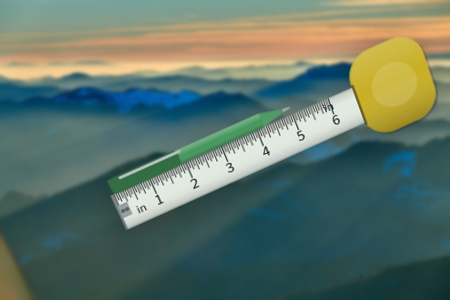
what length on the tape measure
5 in
